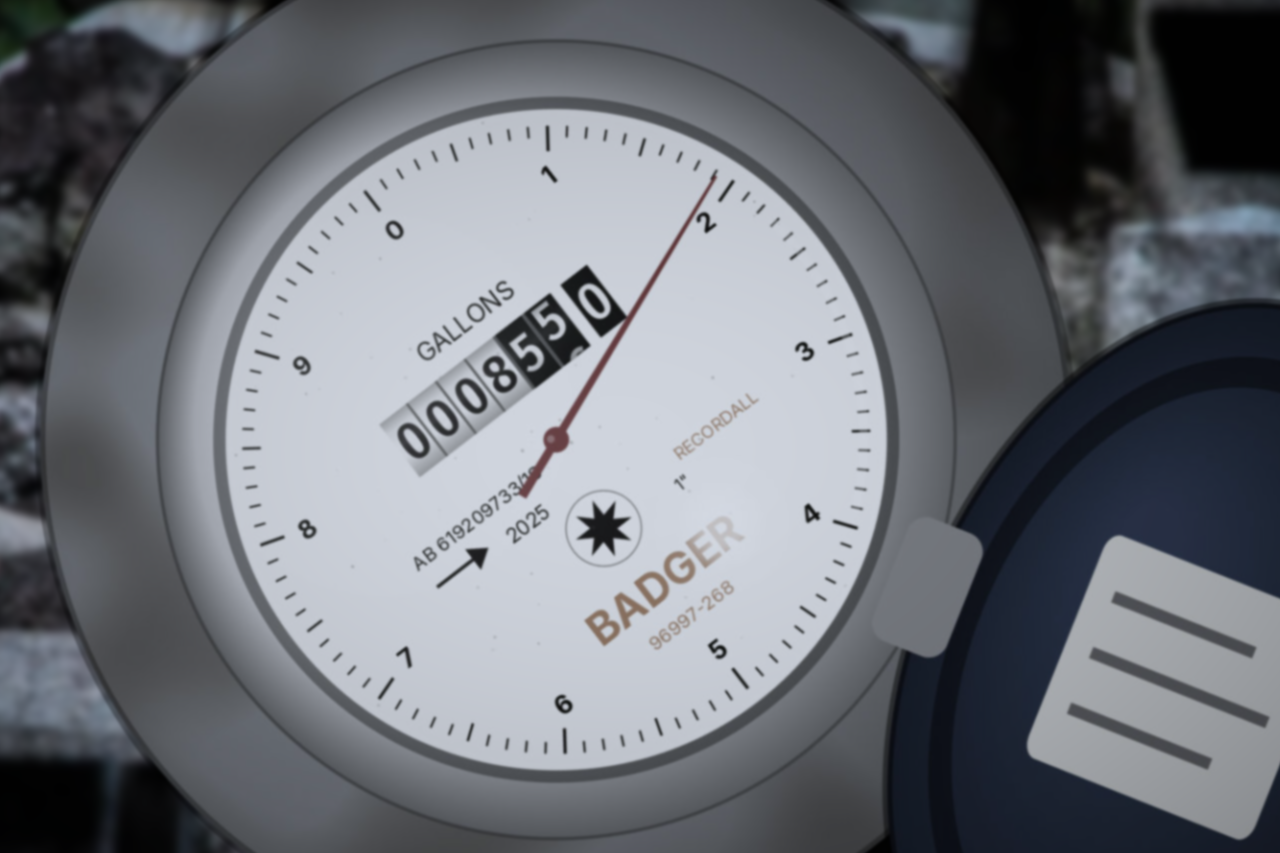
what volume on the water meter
8551.9 gal
